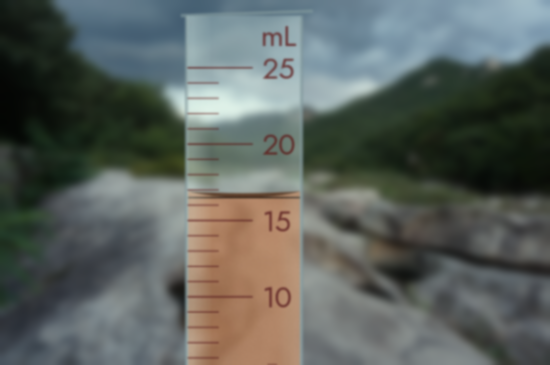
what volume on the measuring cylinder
16.5 mL
